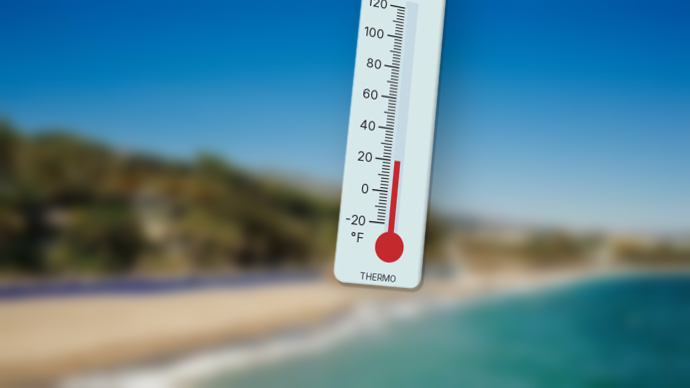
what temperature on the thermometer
20 °F
